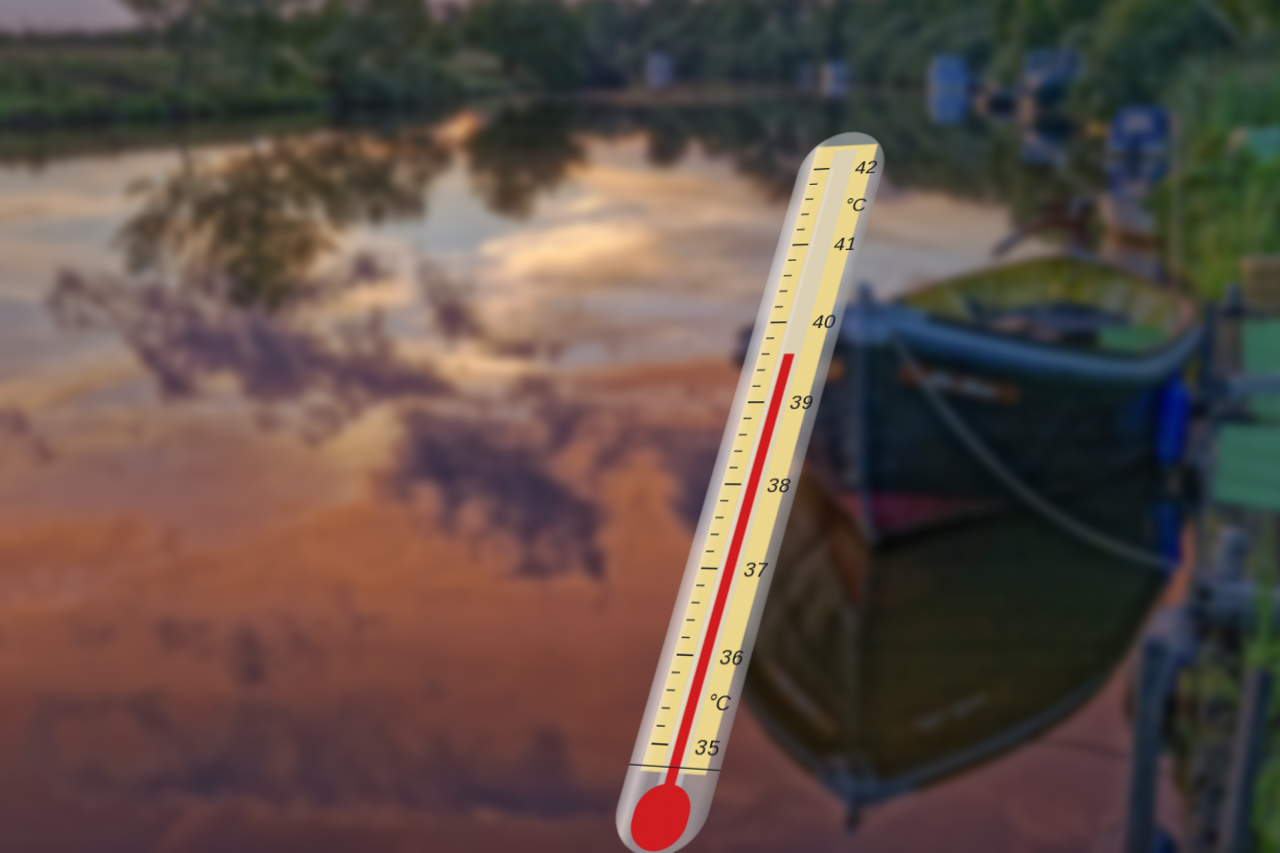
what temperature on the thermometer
39.6 °C
